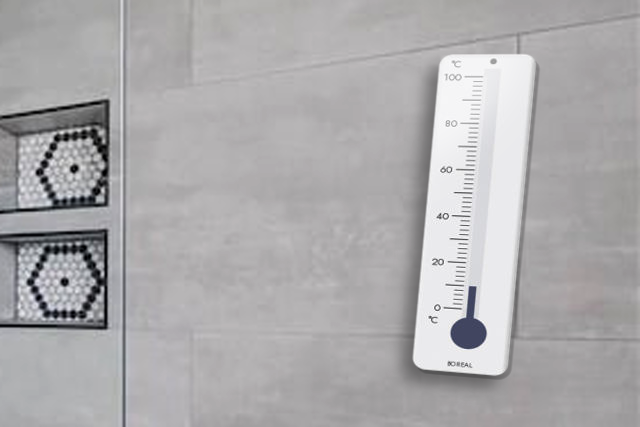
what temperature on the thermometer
10 °C
